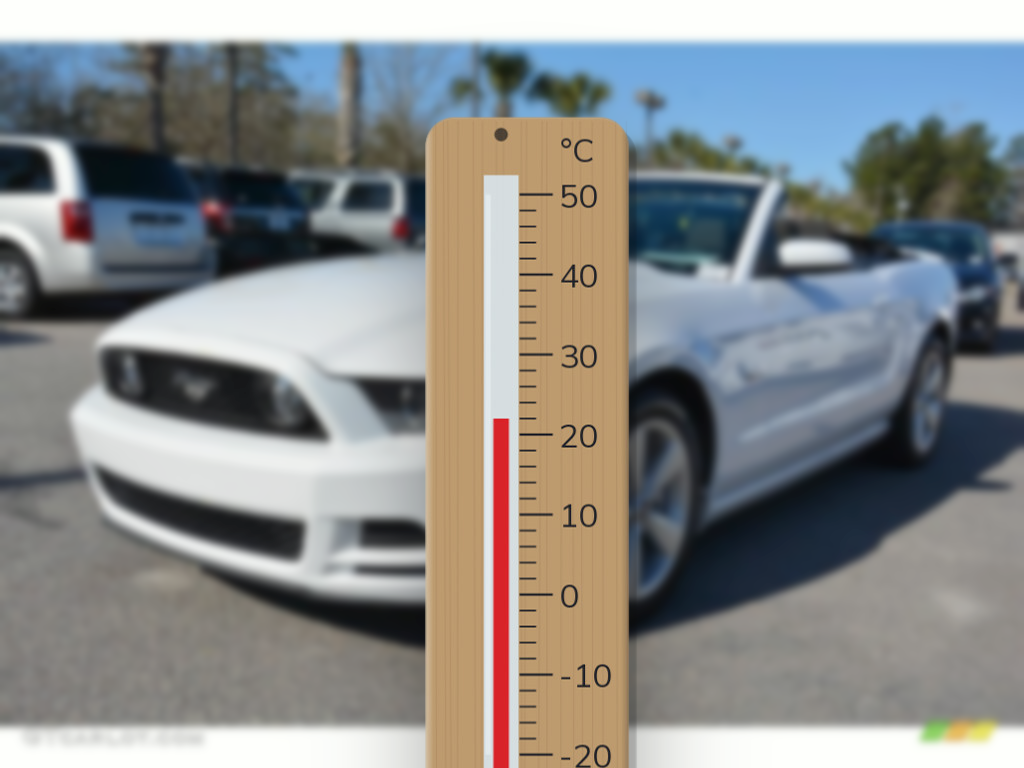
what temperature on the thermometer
22 °C
